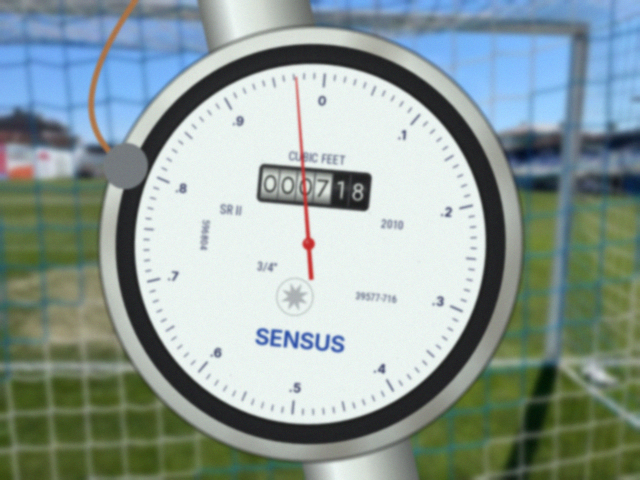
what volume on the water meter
717.97 ft³
